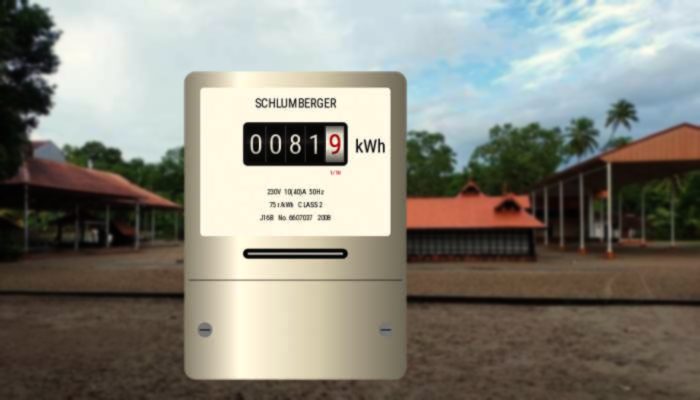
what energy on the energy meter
81.9 kWh
